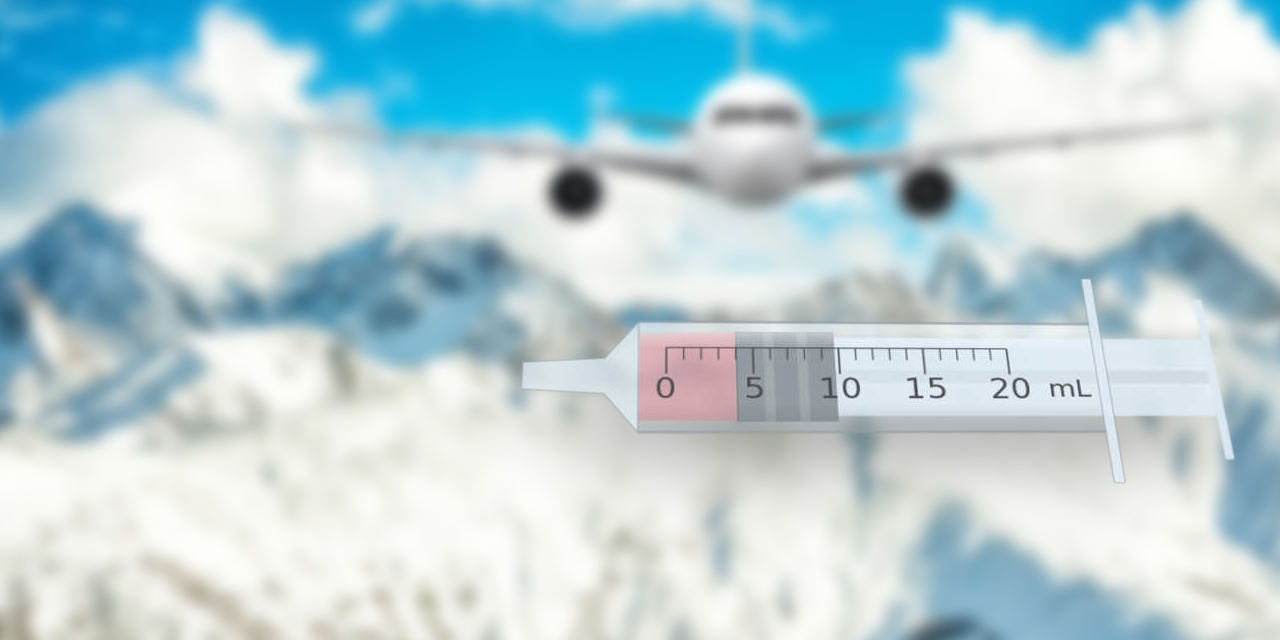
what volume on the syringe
4 mL
